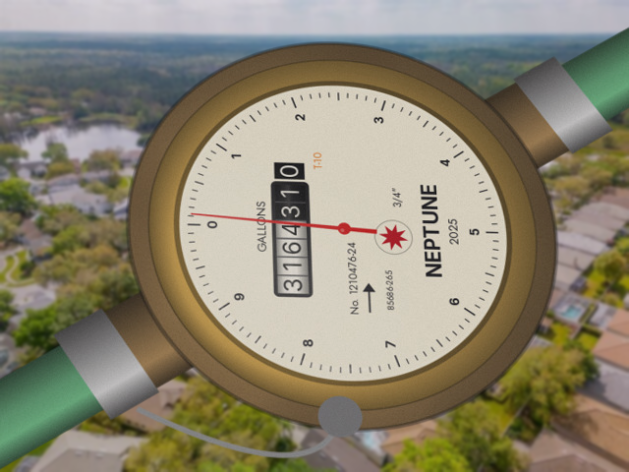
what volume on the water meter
3164310.1 gal
